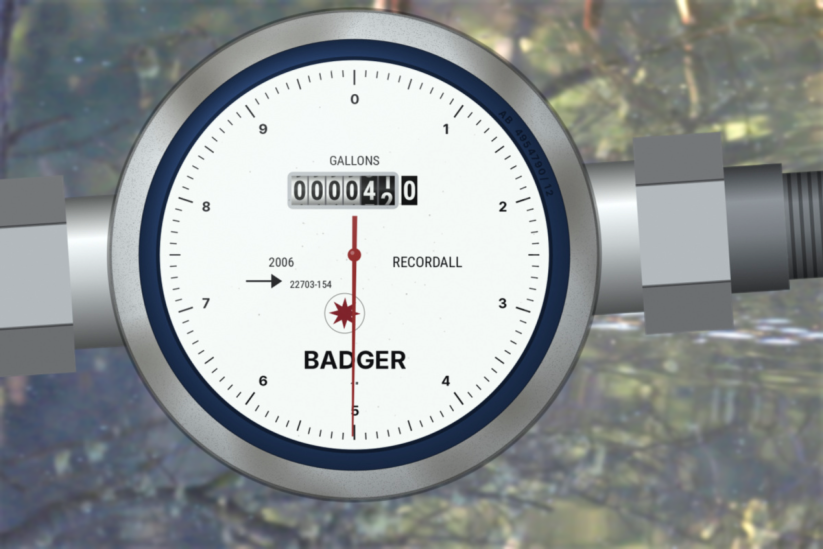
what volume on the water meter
415.0 gal
